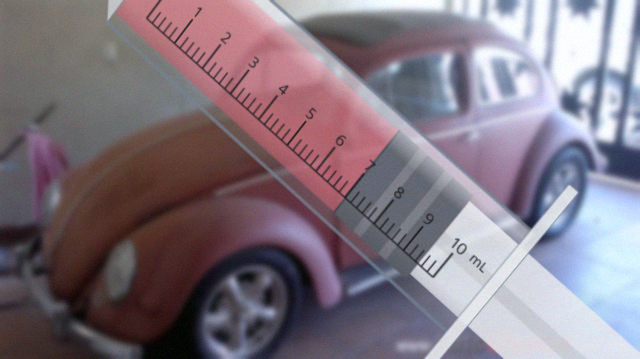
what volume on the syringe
7 mL
